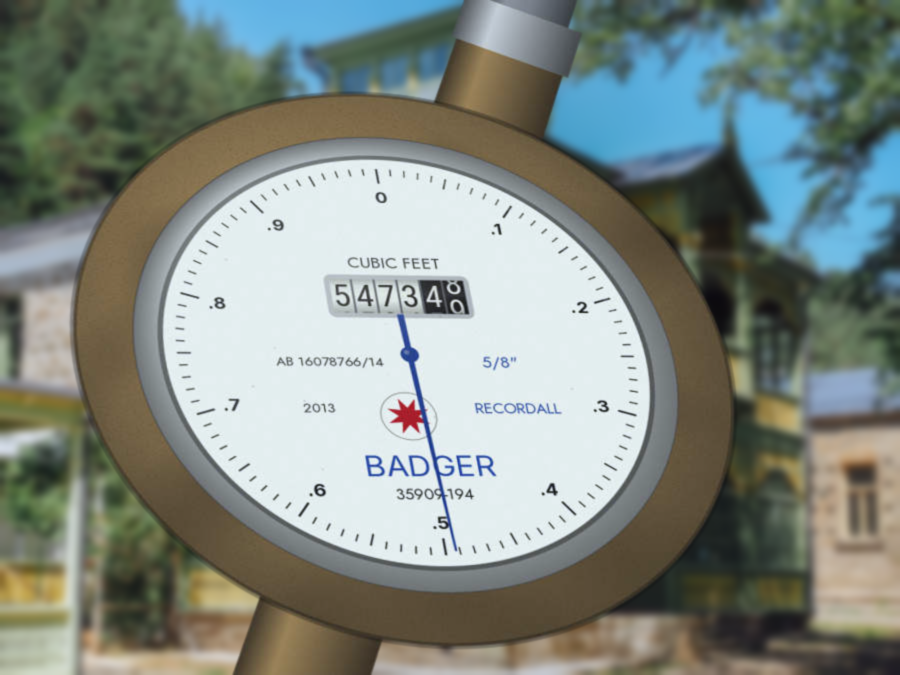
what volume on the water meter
547348.49 ft³
